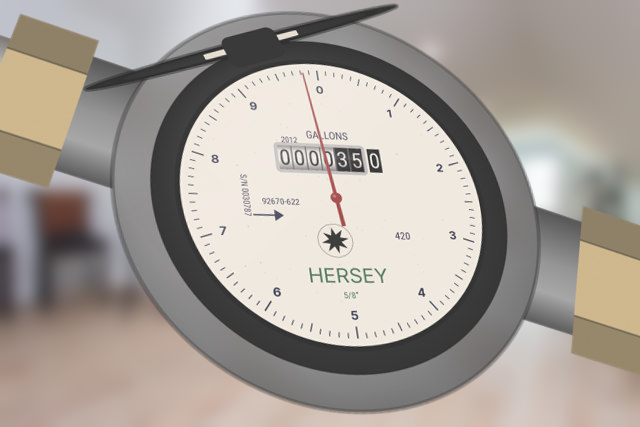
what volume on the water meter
349.8 gal
